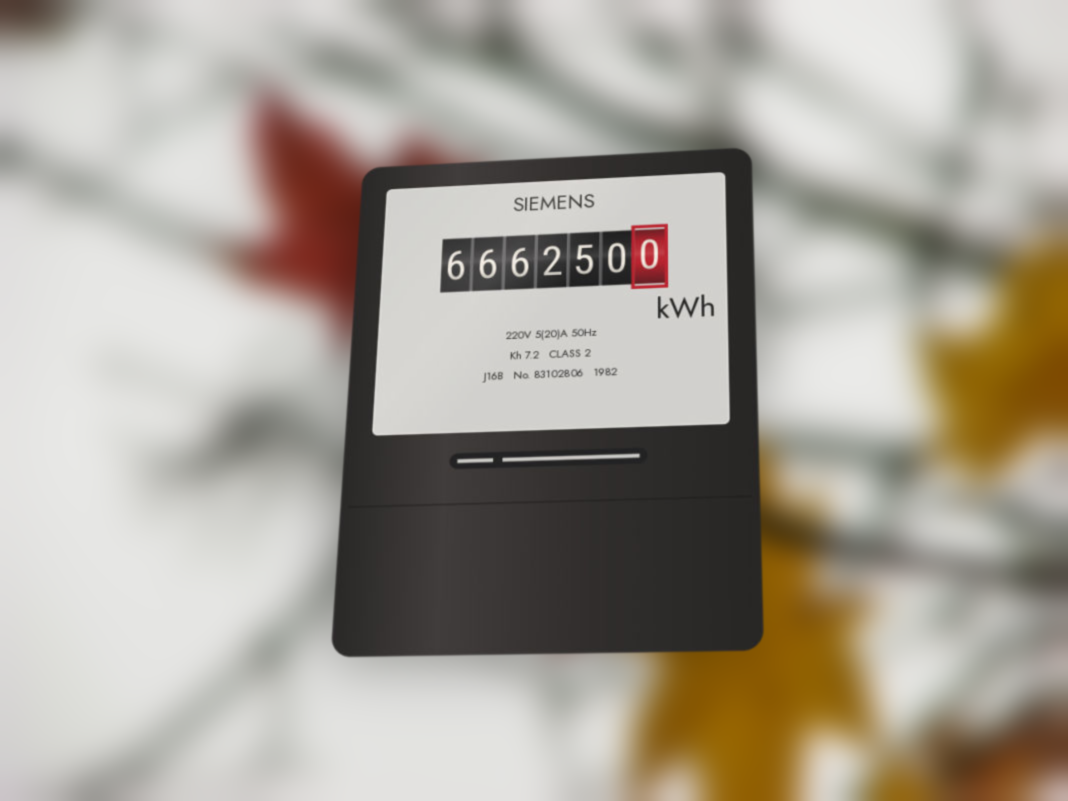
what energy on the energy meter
666250.0 kWh
